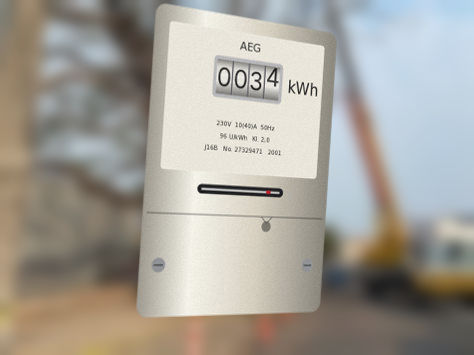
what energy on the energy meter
34 kWh
